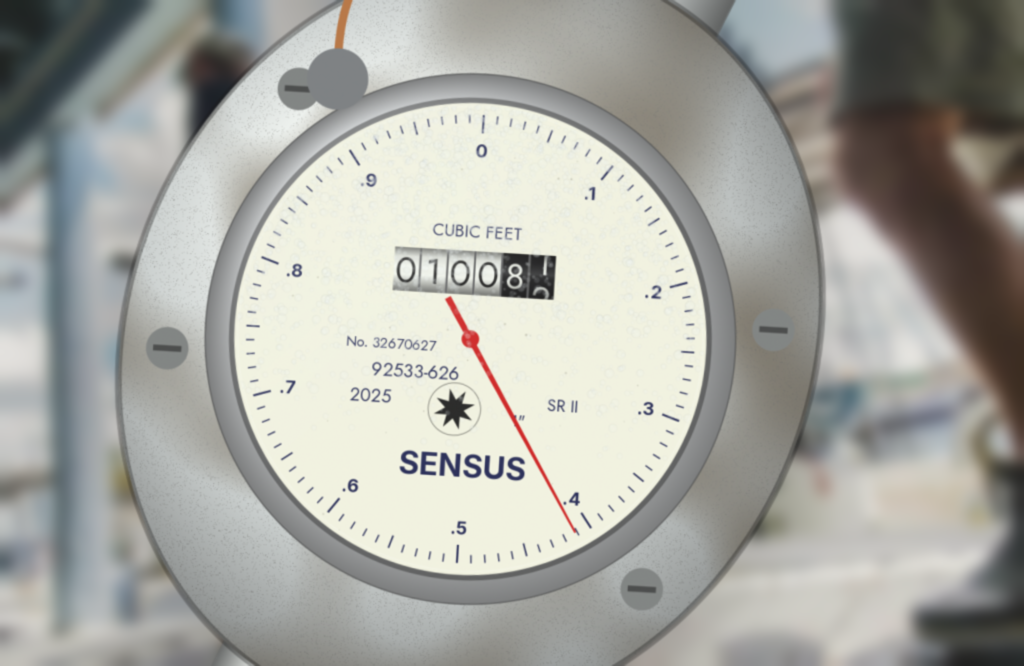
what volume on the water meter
10081.41 ft³
